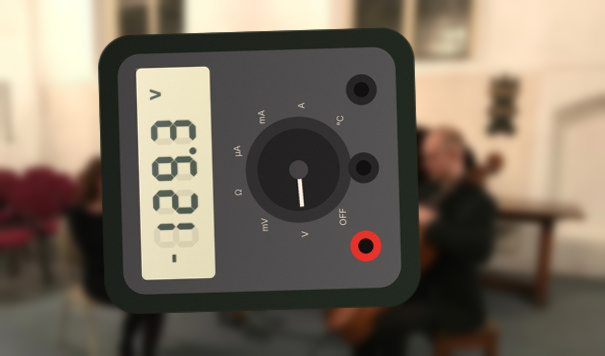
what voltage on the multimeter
-129.3 V
